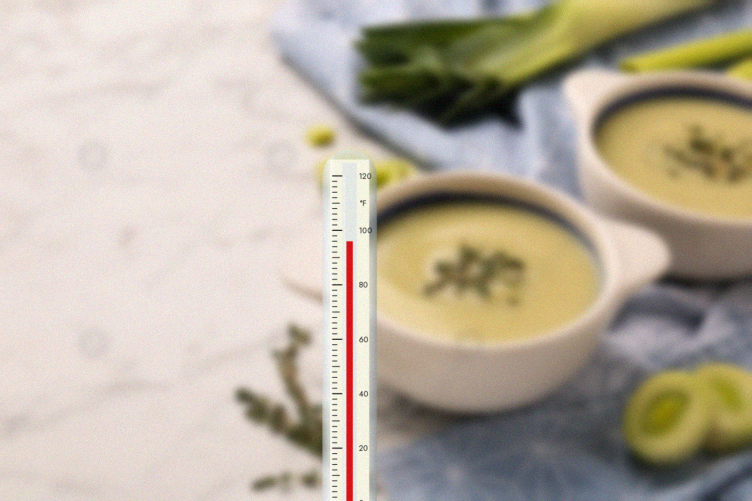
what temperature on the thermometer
96 °F
